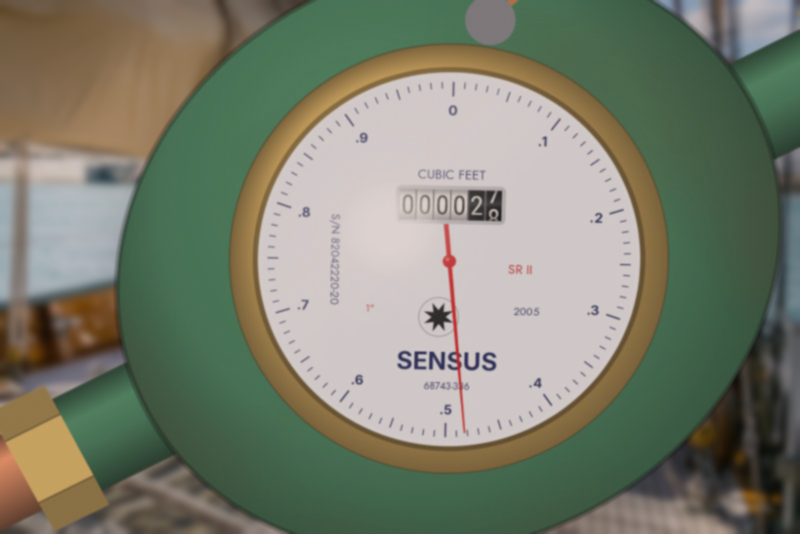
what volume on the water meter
27.48 ft³
